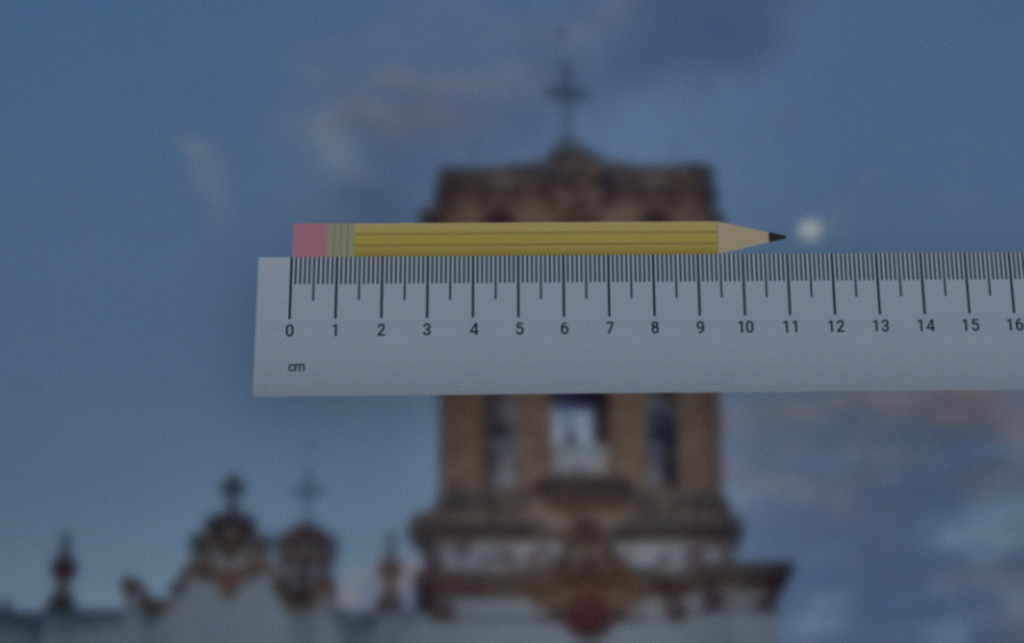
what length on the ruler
11 cm
